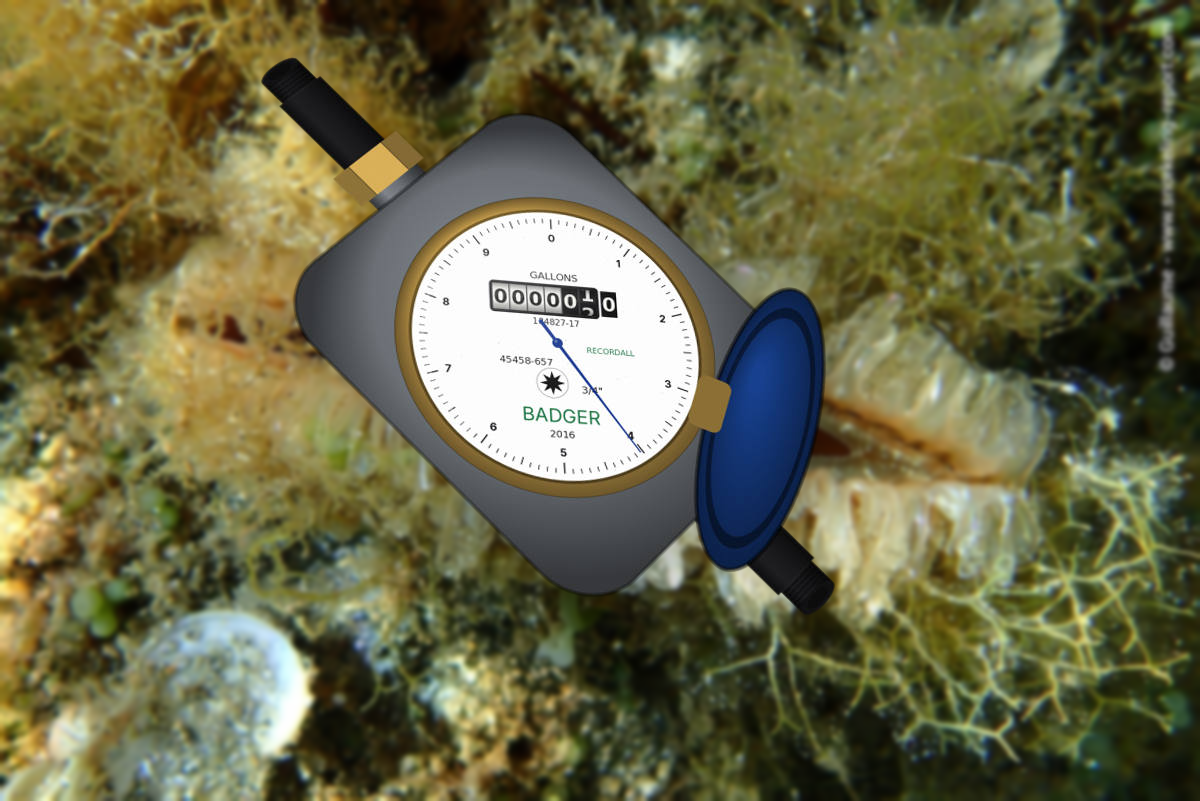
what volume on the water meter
14.0 gal
